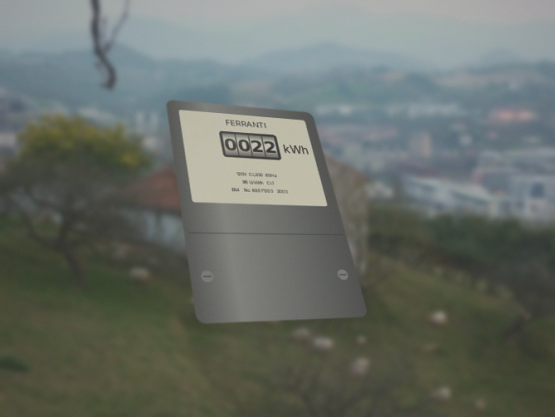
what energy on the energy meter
22 kWh
